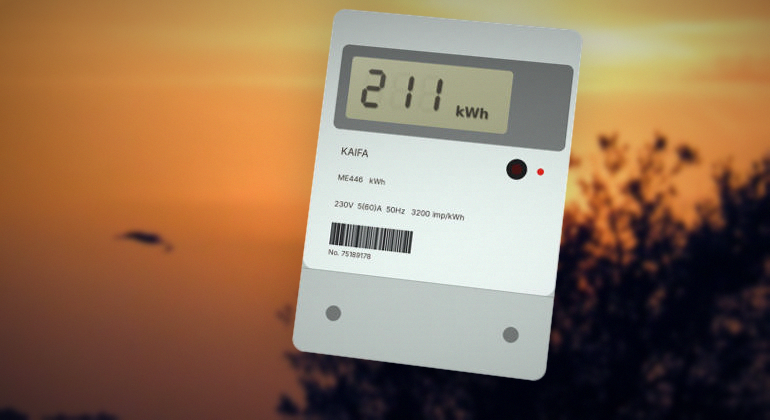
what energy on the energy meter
211 kWh
